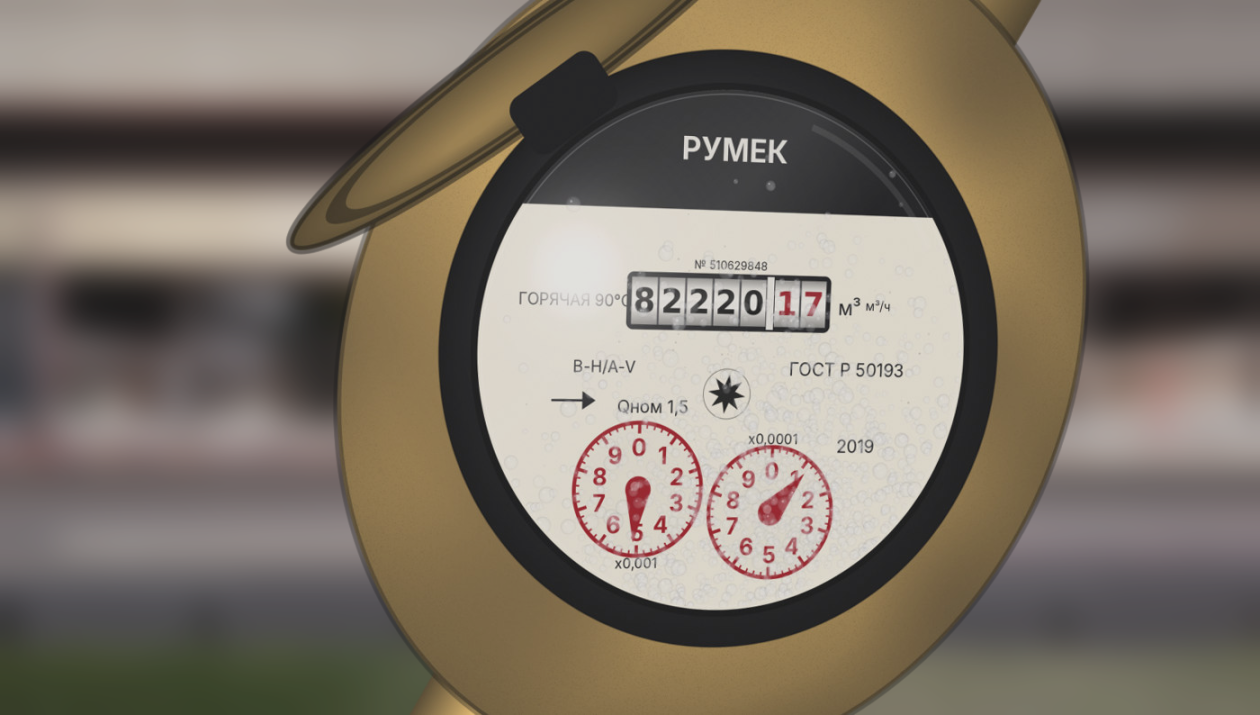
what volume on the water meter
82220.1751 m³
